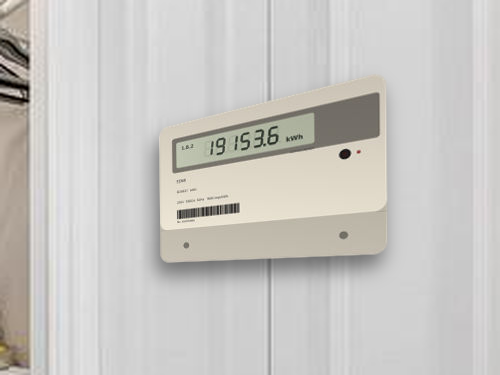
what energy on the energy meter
19153.6 kWh
